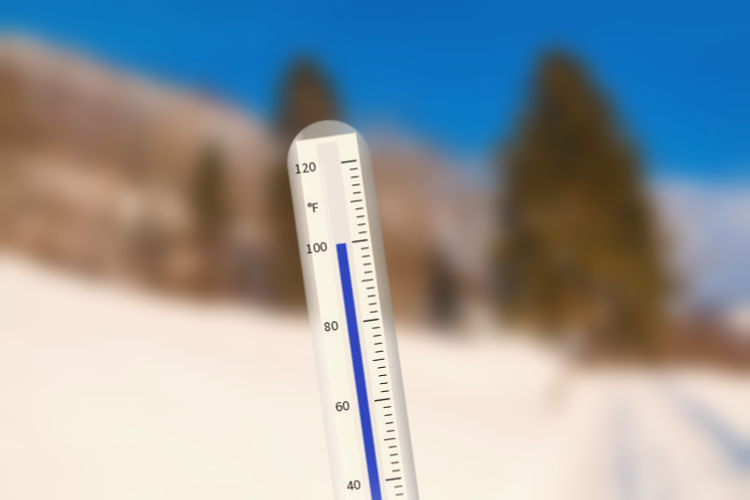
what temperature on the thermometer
100 °F
